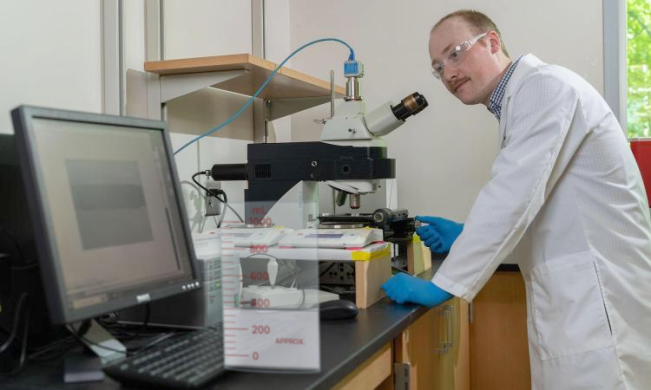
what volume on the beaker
350 mL
